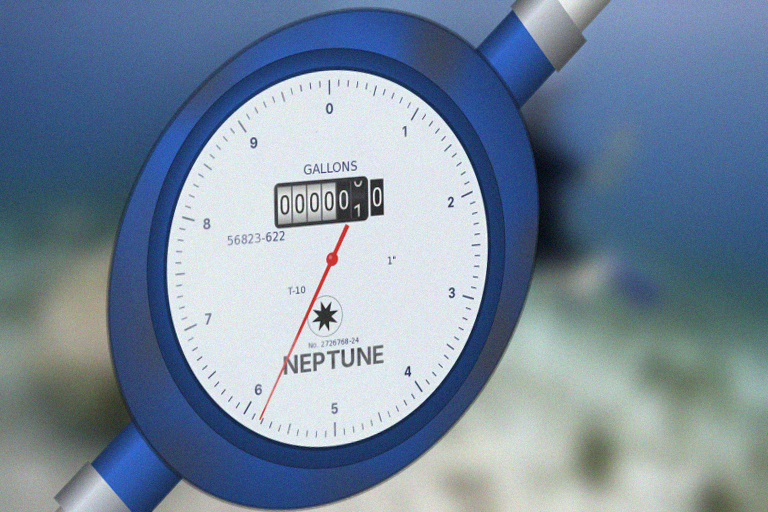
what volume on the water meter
5.8 gal
